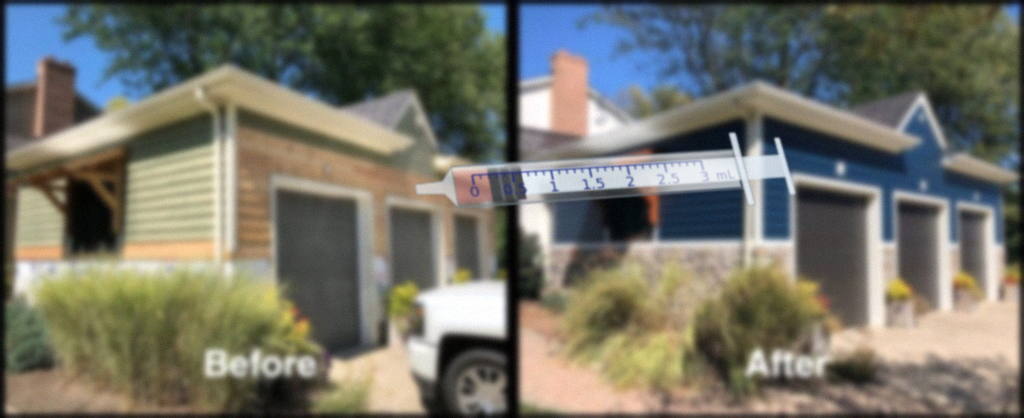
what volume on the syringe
0.2 mL
